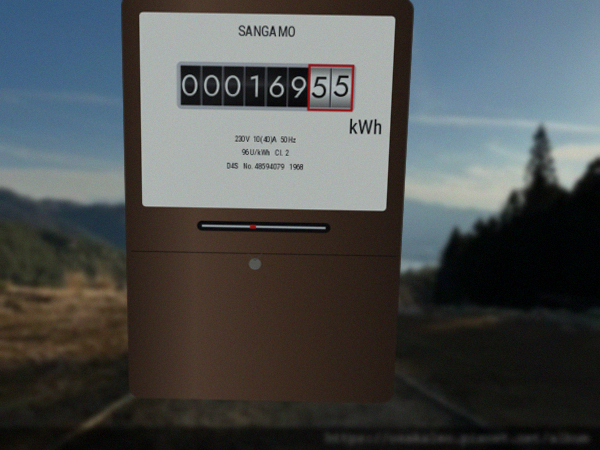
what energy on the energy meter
169.55 kWh
